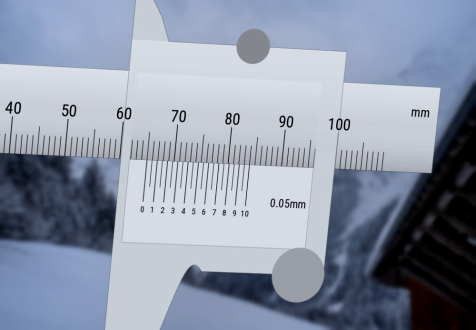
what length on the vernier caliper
65.0 mm
